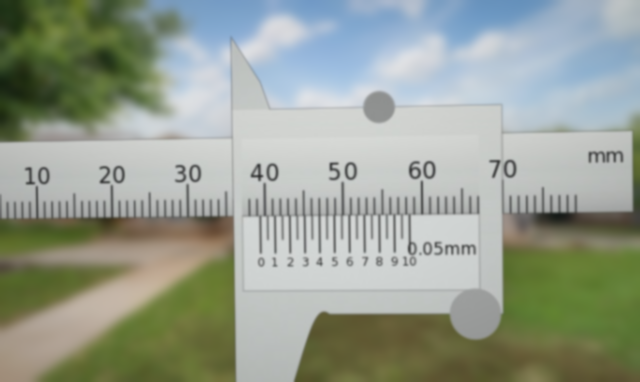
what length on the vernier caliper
39.4 mm
